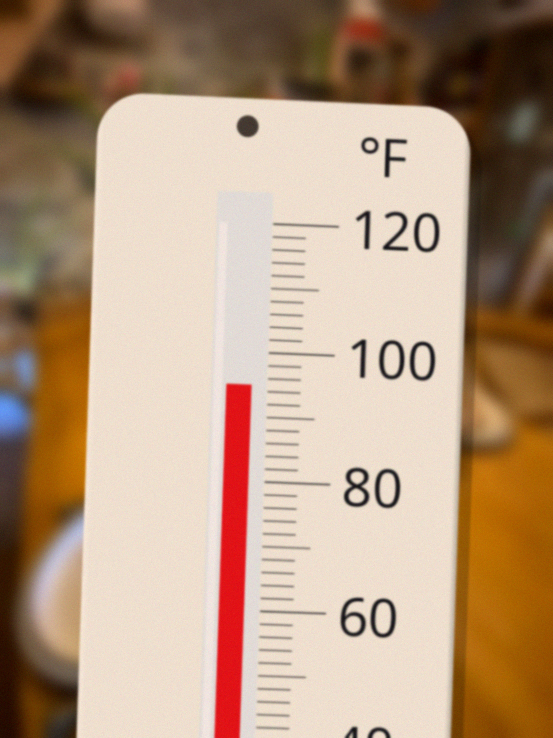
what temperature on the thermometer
95 °F
